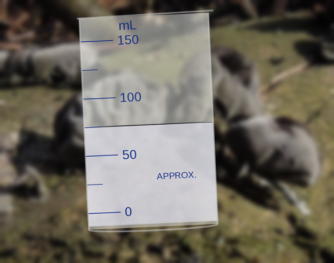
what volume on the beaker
75 mL
